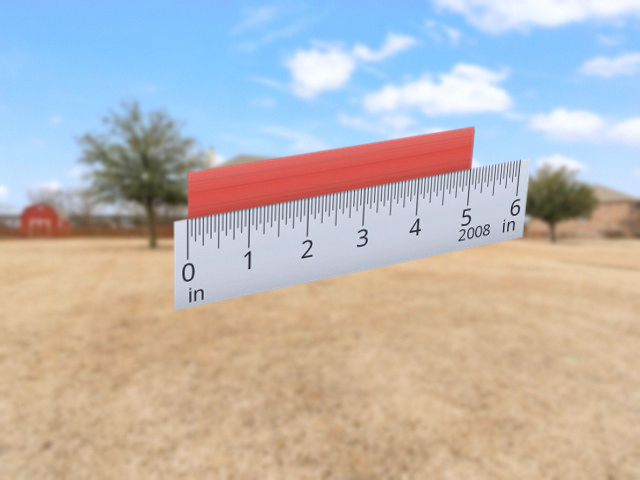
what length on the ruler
5 in
